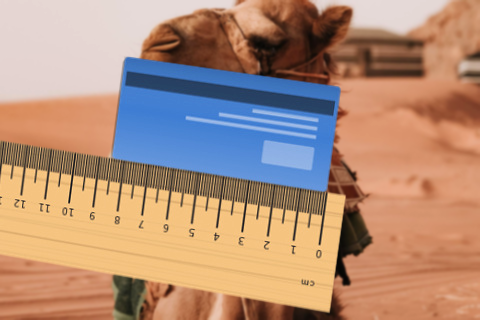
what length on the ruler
8.5 cm
